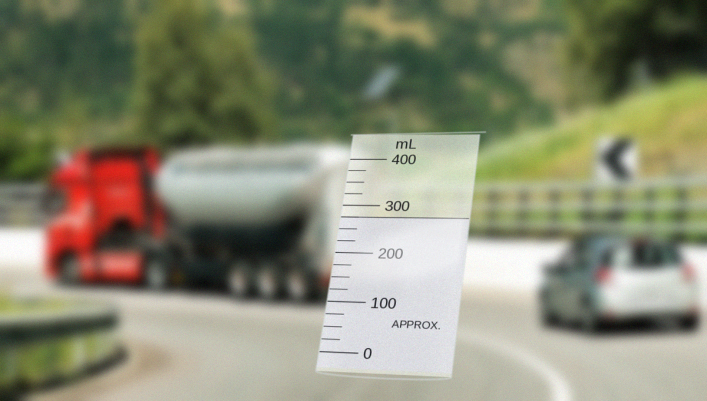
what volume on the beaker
275 mL
